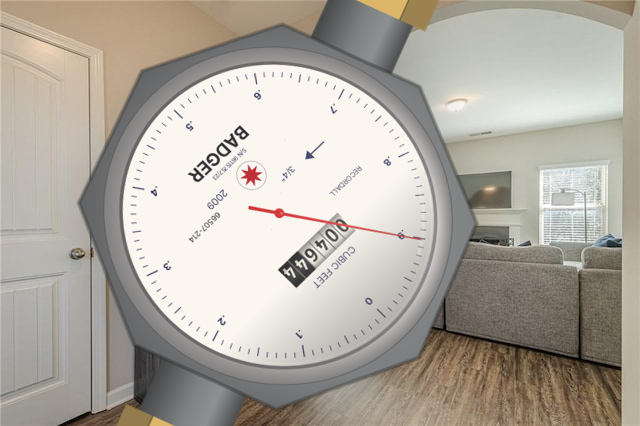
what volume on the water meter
4643.90 ft³
